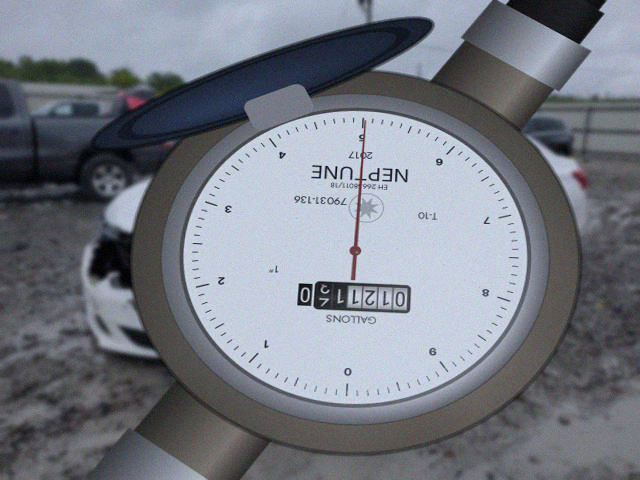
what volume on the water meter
121125.0 gal
